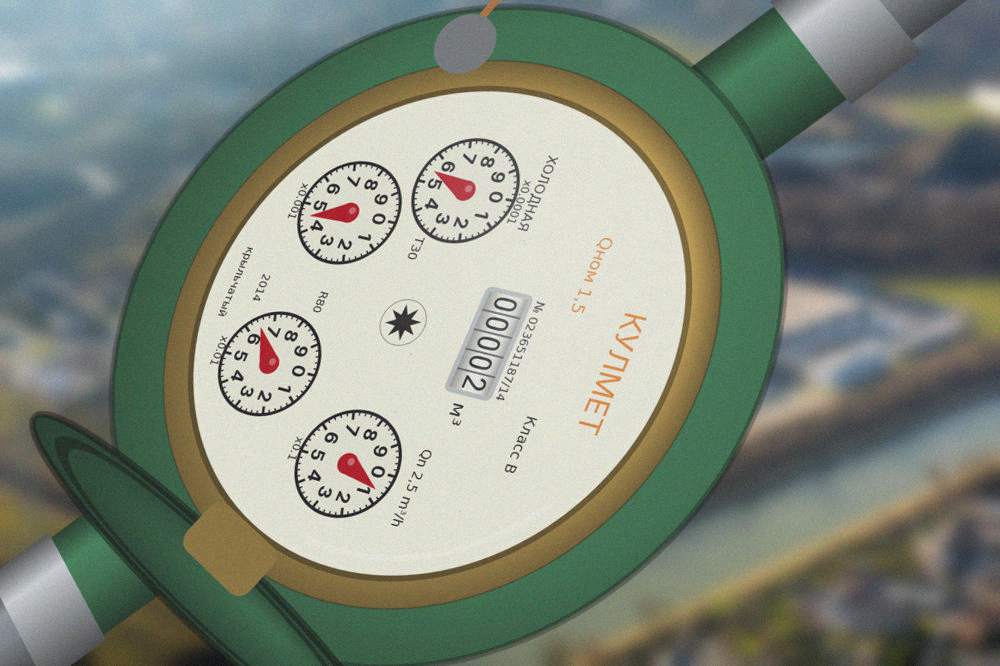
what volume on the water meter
2.0645 m³
